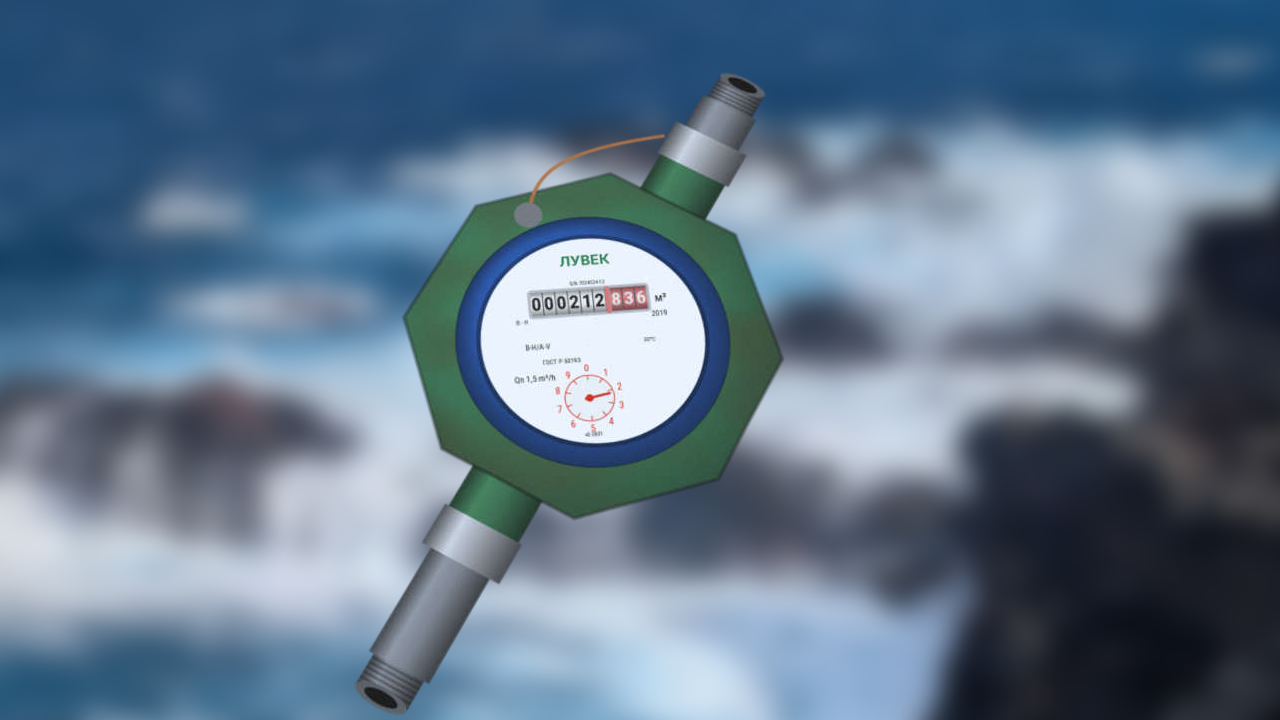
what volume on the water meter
212.8362 m³
